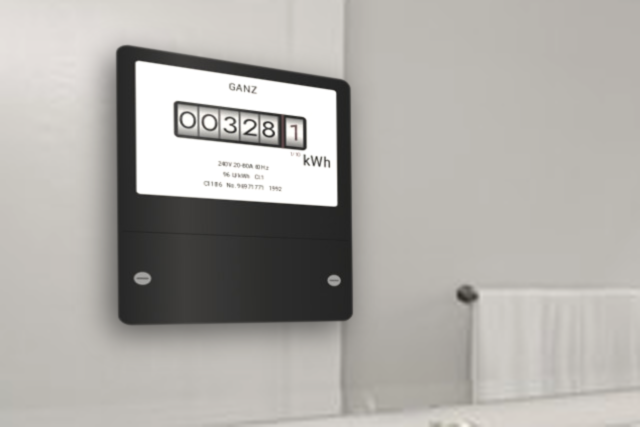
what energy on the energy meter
328.1 kWh
